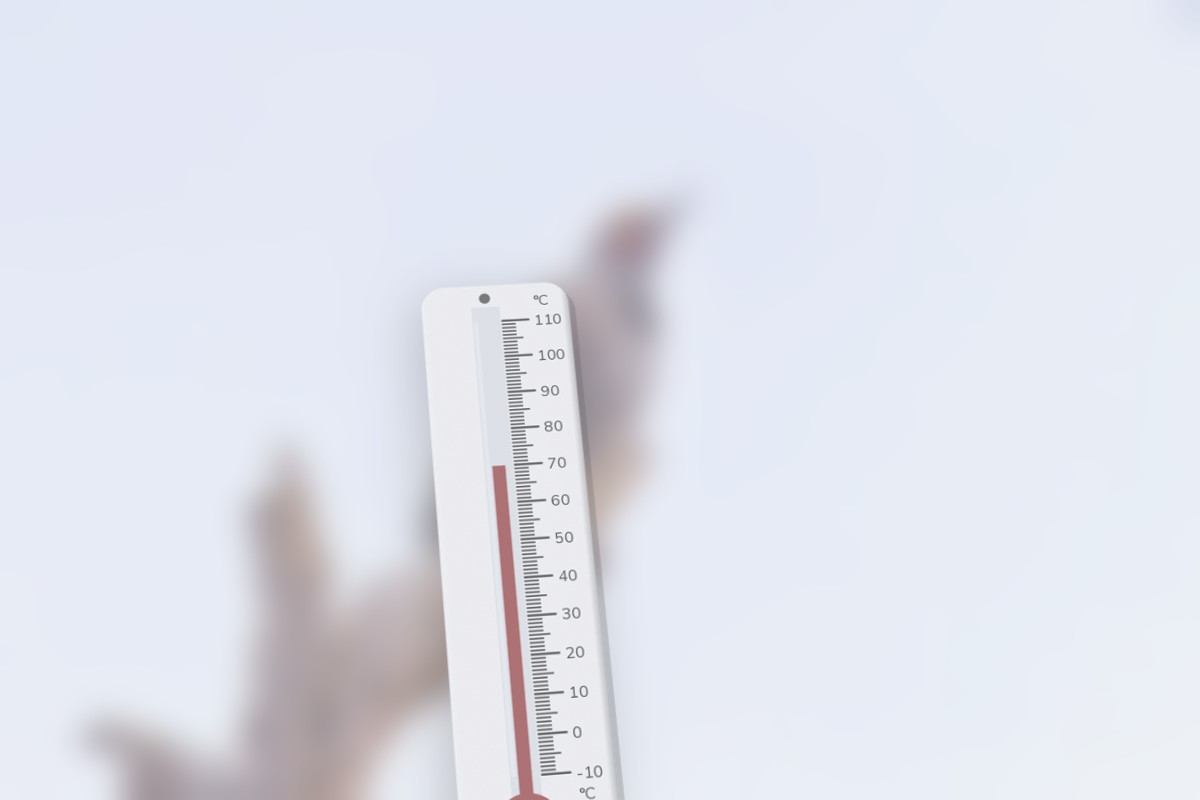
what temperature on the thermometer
70 °C
